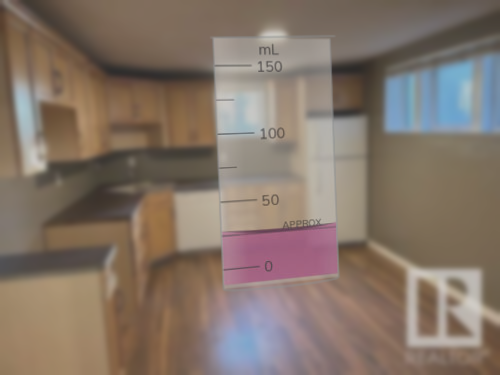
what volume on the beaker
25 mL
